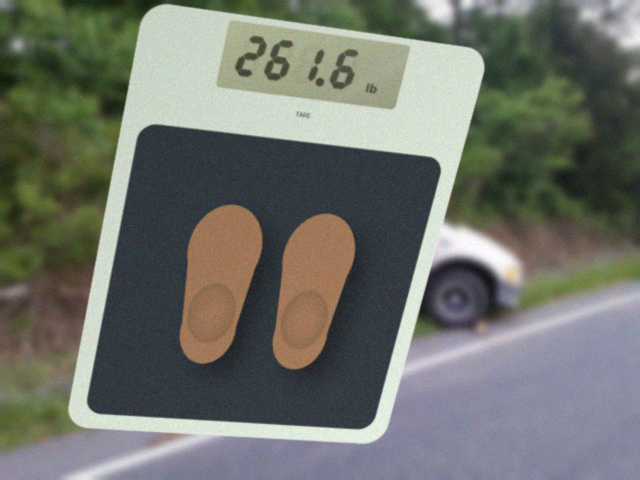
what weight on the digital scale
261.6 lb
